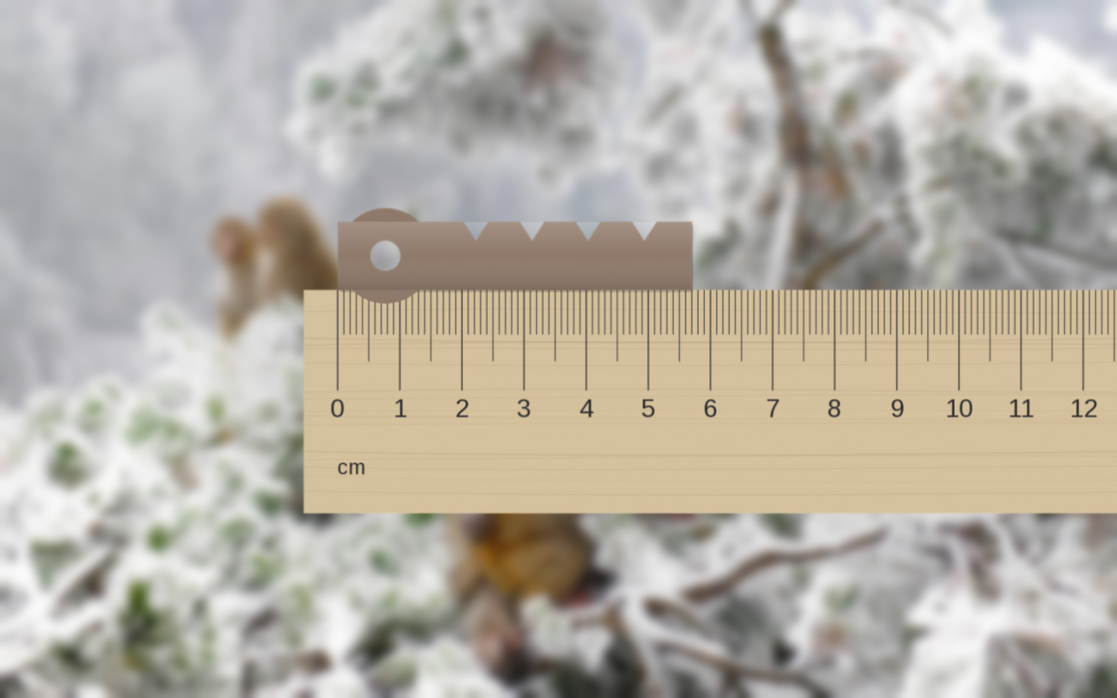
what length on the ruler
5.7 cm
